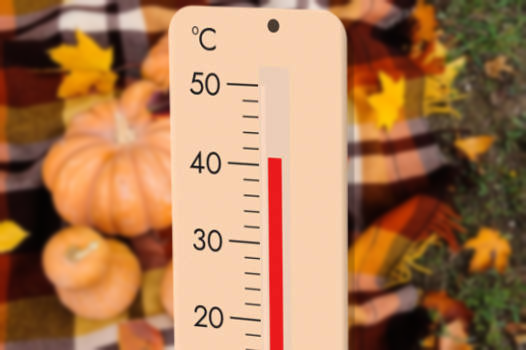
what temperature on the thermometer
41 °C
